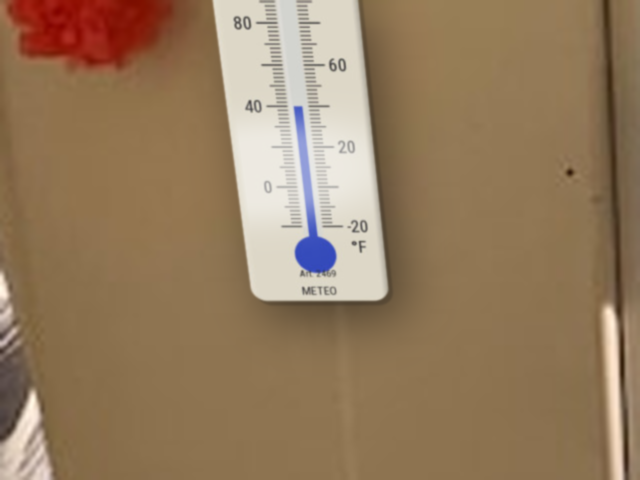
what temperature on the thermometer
40 °F
